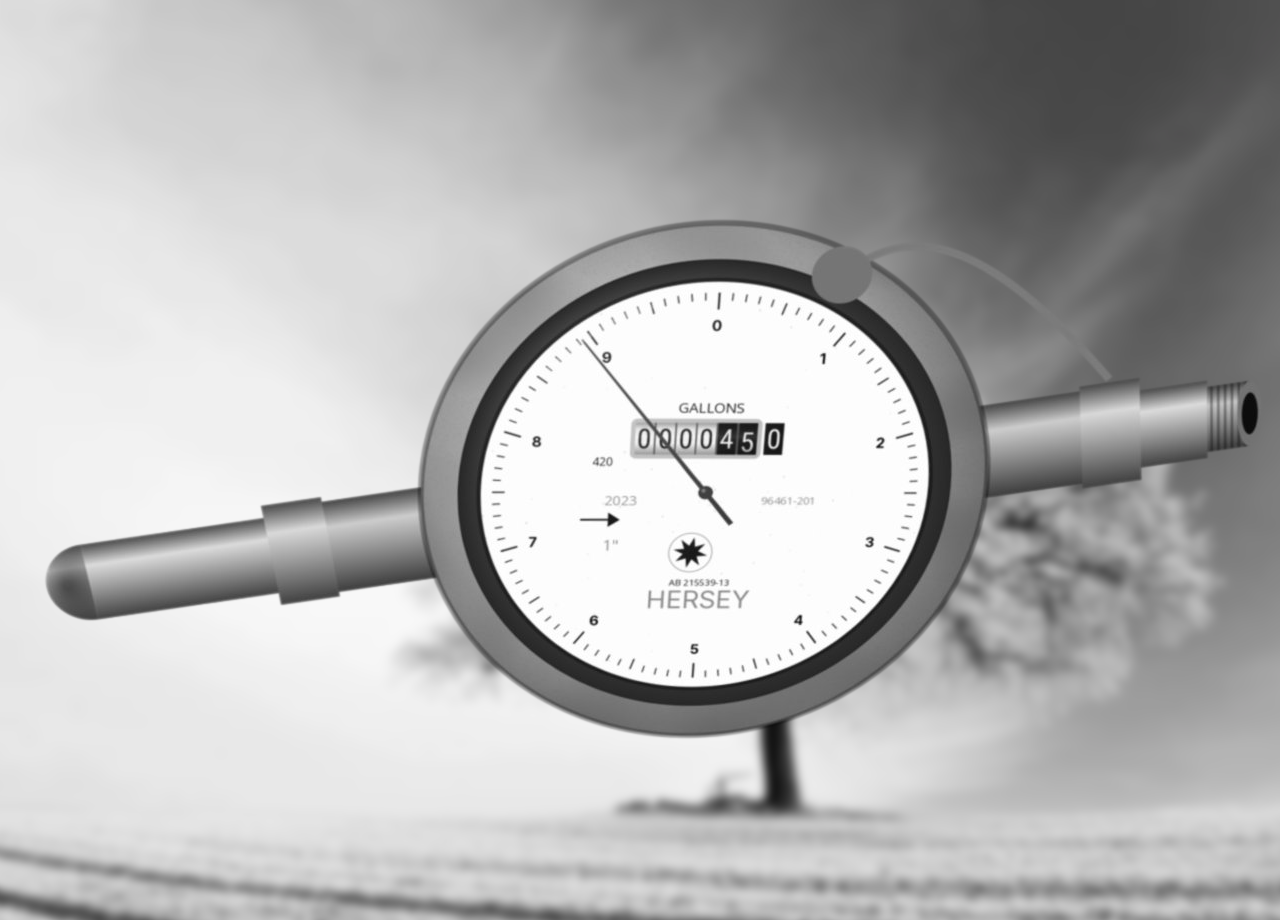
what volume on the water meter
448.9 gal
